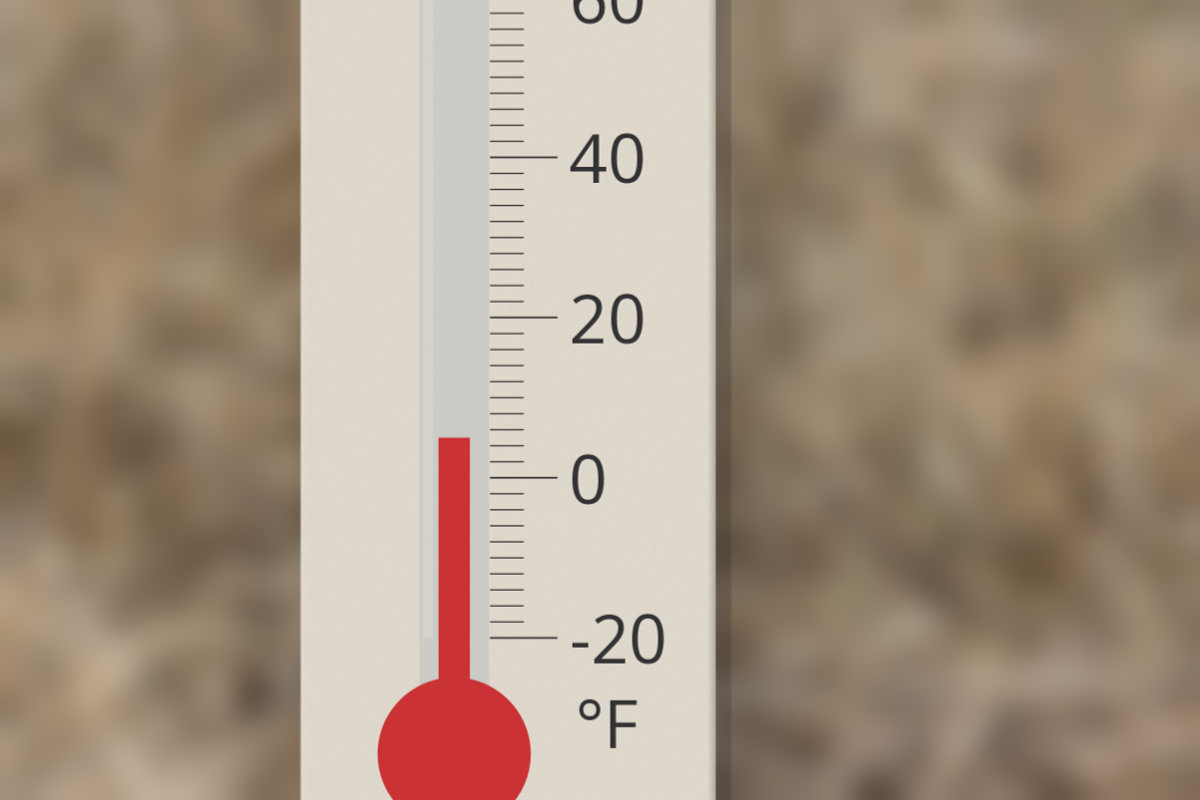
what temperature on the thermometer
5 °F
